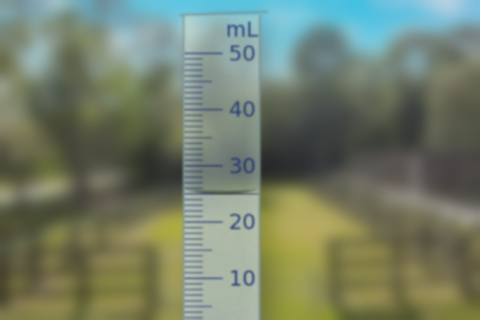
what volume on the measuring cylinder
25 mL
